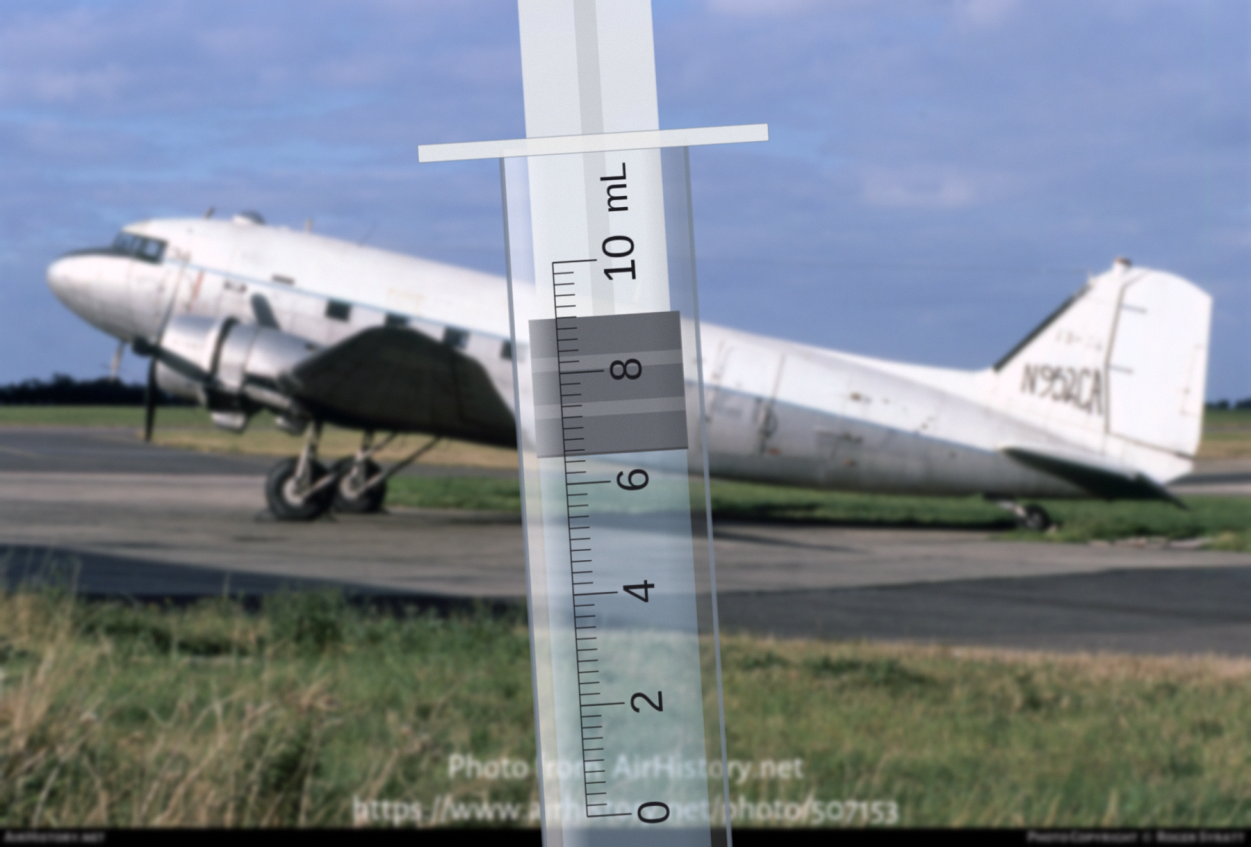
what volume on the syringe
6.5 mL
